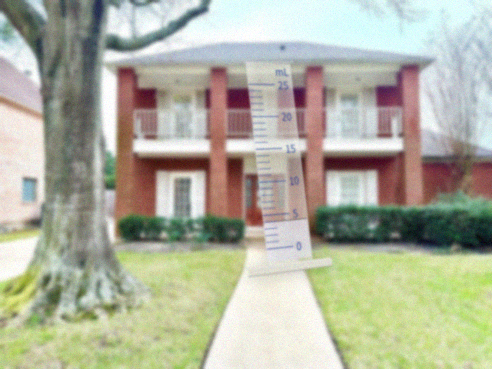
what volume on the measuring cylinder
4 mL
